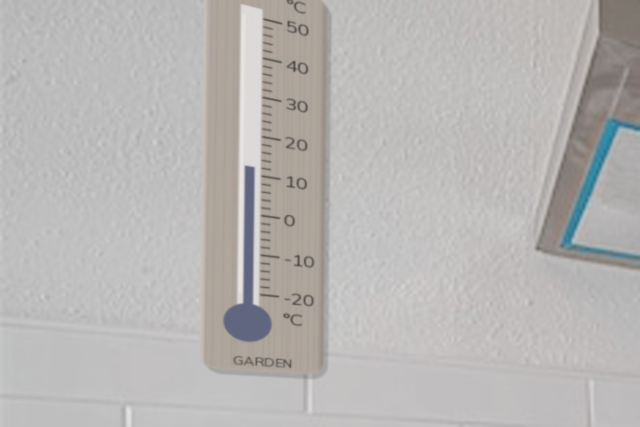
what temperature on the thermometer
12 °C
